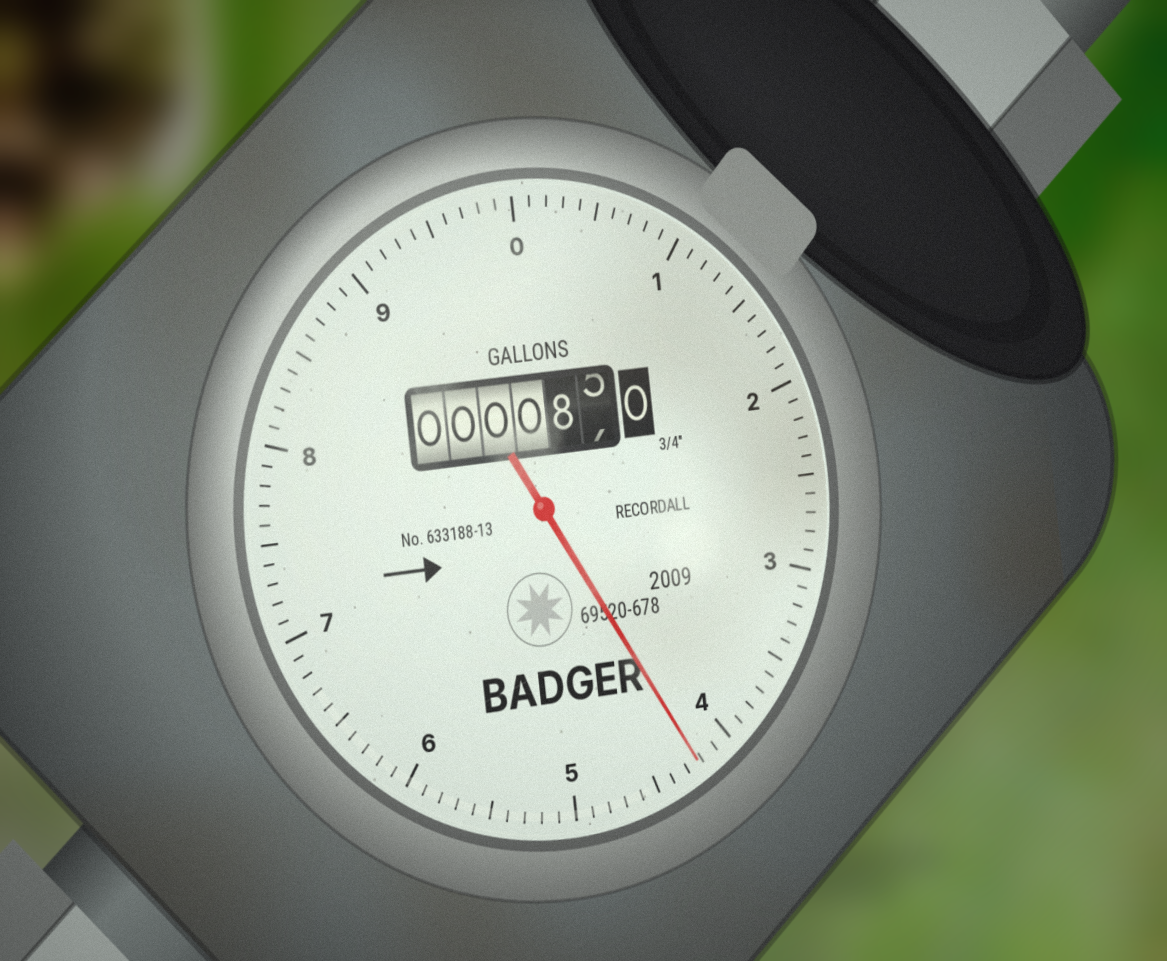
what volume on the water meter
854.2 gal
